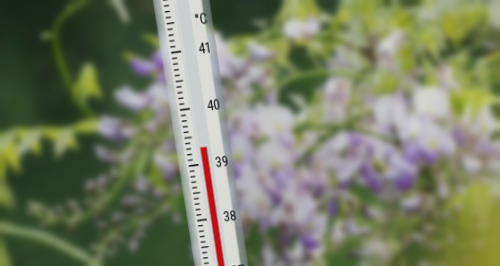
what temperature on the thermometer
39.3 °C
